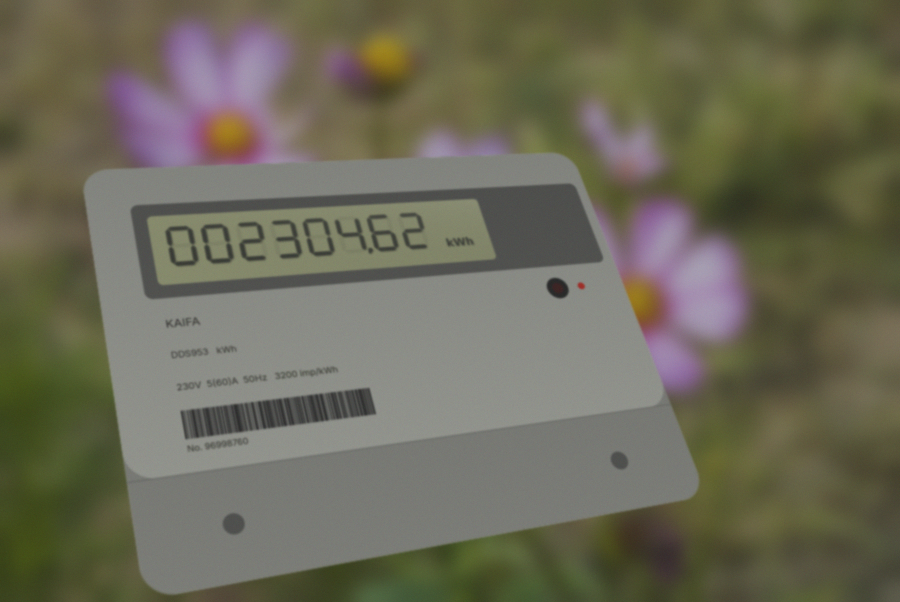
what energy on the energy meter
2304.62 kWh
